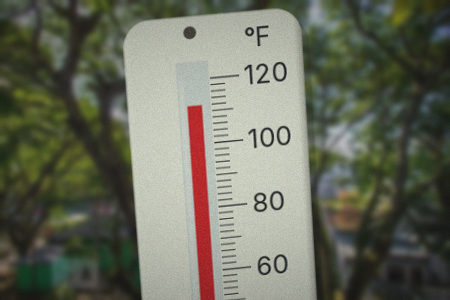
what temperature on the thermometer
112 °F
